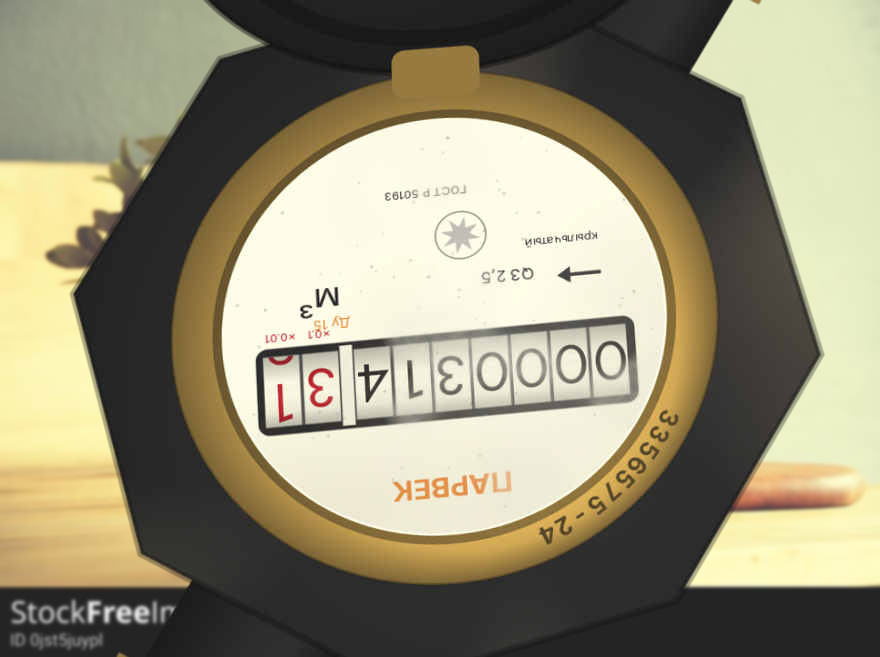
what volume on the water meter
314.31 m³
